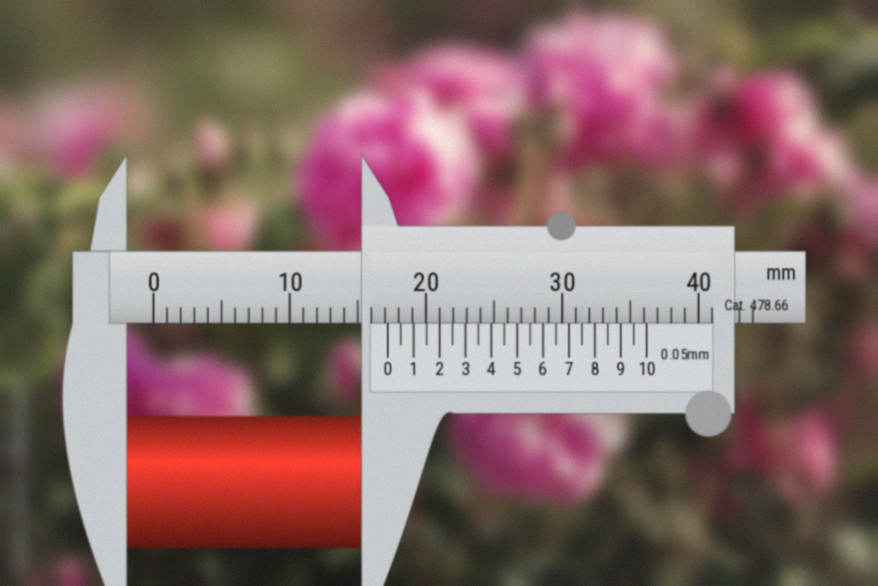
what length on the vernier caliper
17.2 mm
